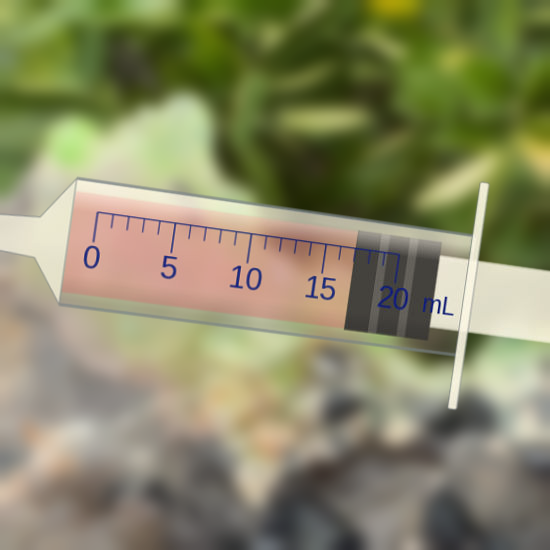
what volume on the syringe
17 mL
